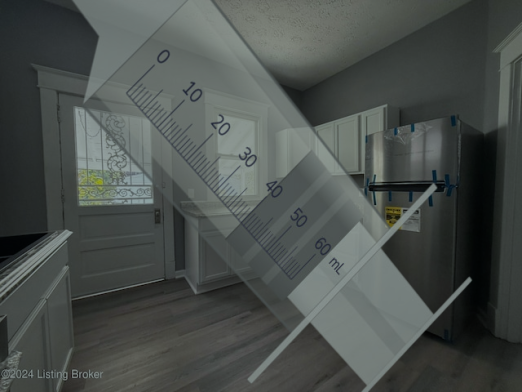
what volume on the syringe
40 mL
